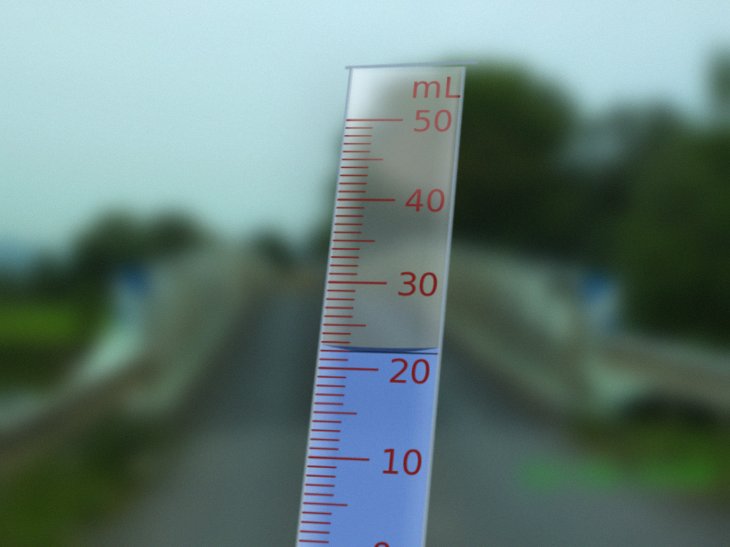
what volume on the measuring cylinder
22 mL
